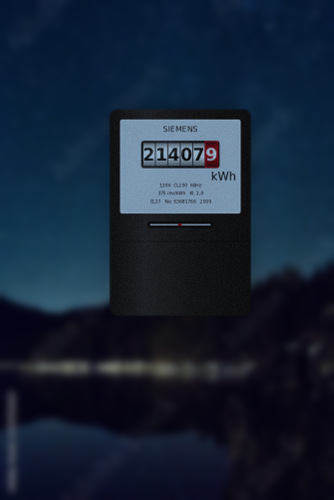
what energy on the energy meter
21407.9 kWh
